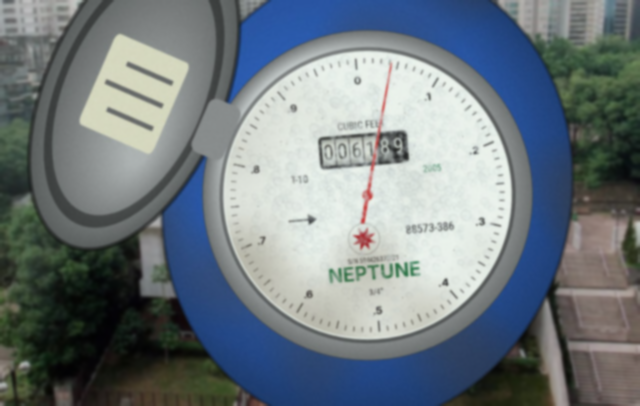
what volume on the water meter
6189.04 ft³
